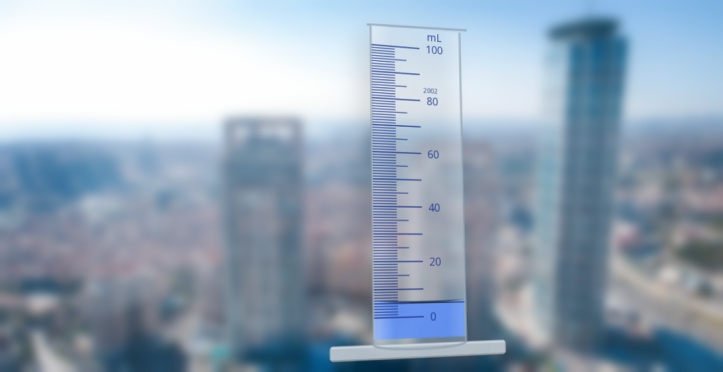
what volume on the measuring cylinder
5 mL
